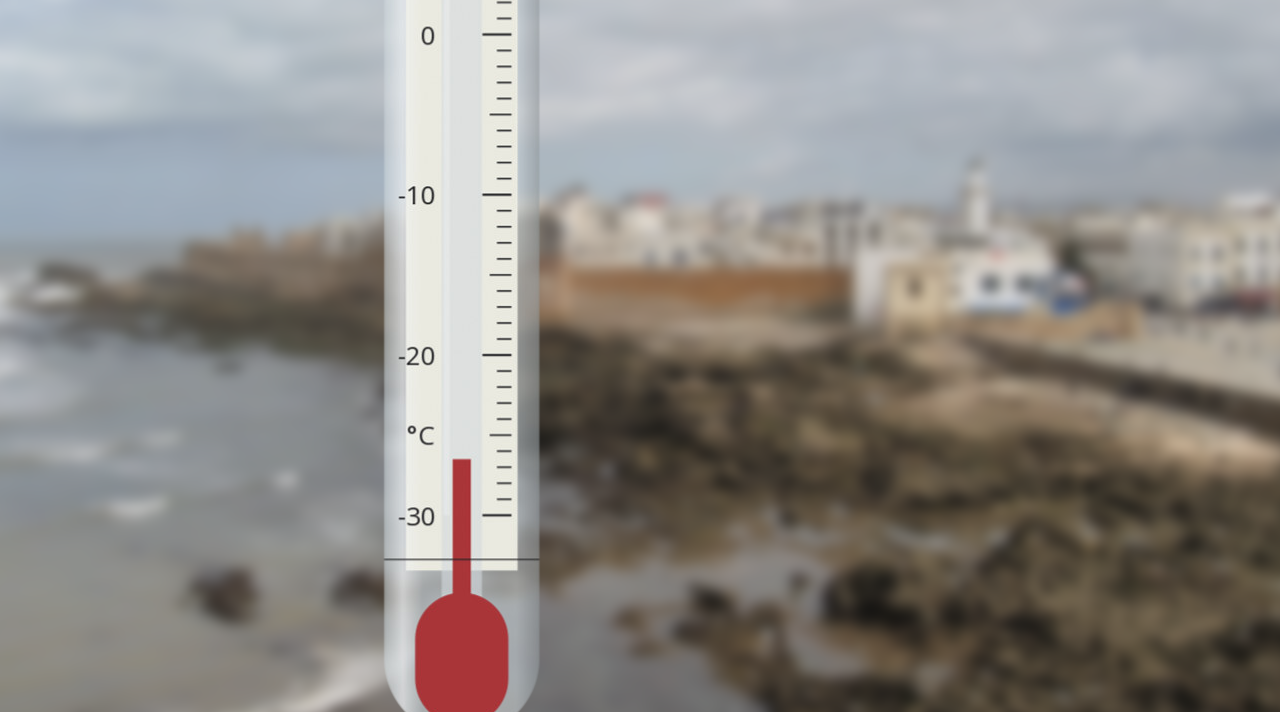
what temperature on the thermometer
-26.5 °C
